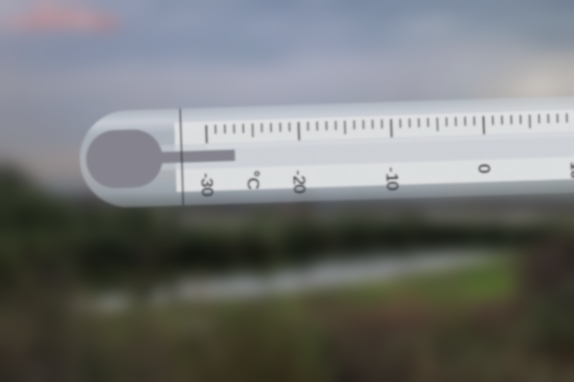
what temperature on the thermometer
-27 °C
